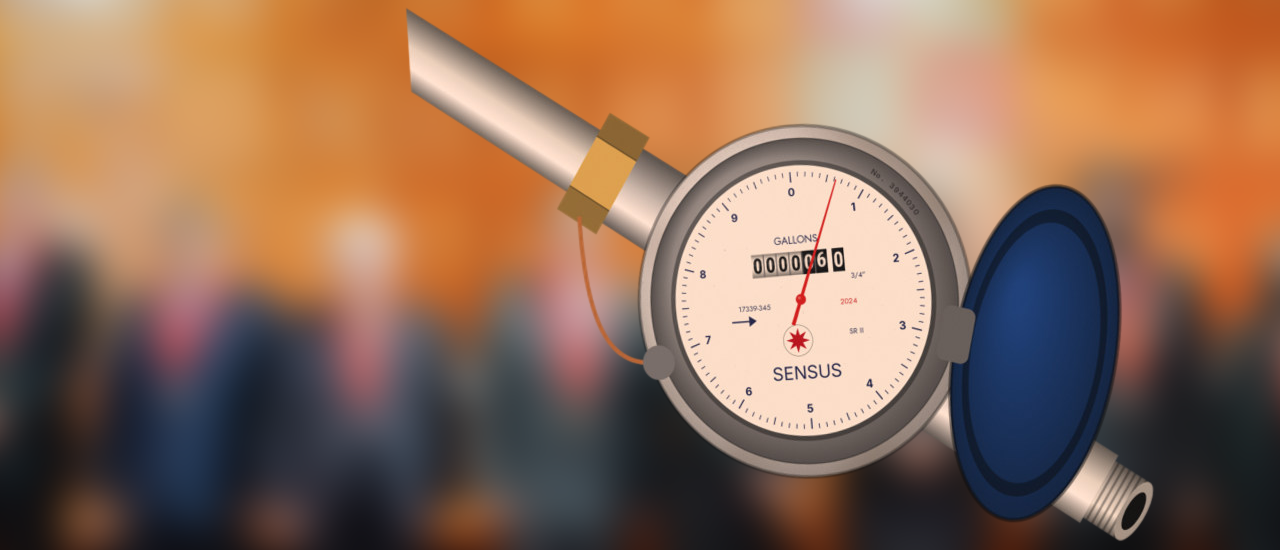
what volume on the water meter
60.6 gal
